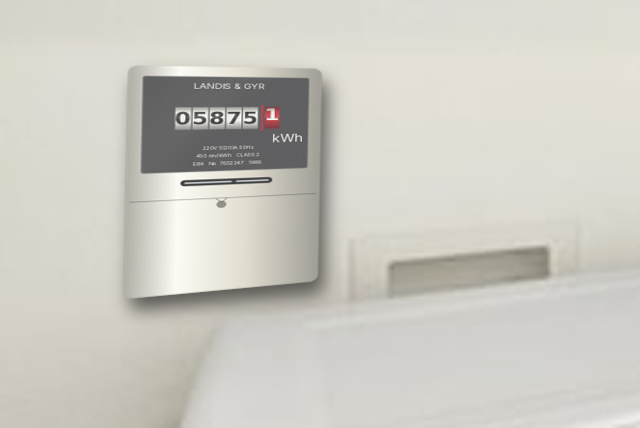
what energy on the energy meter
5875.1 kWh
